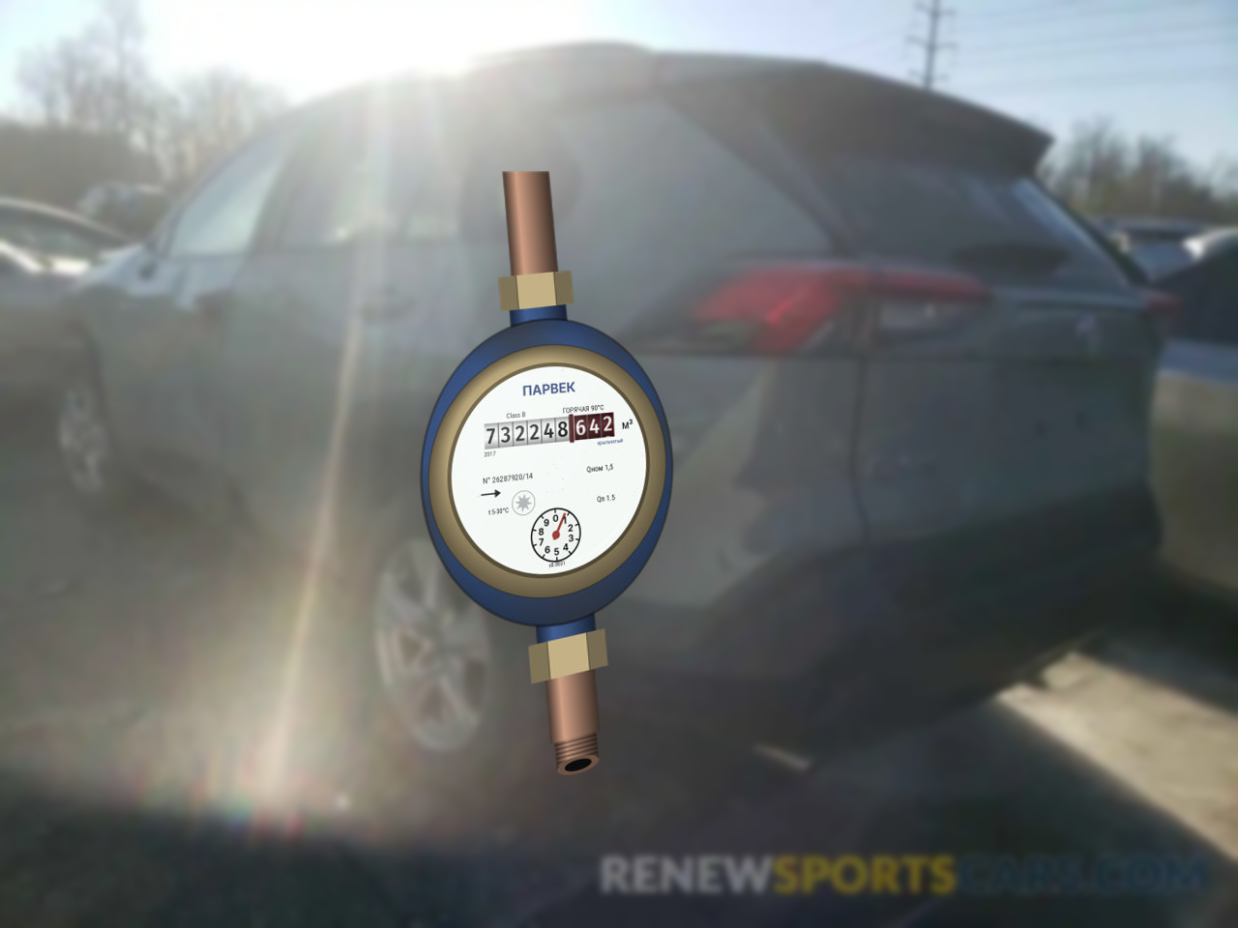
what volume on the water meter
732248.6420 m³
